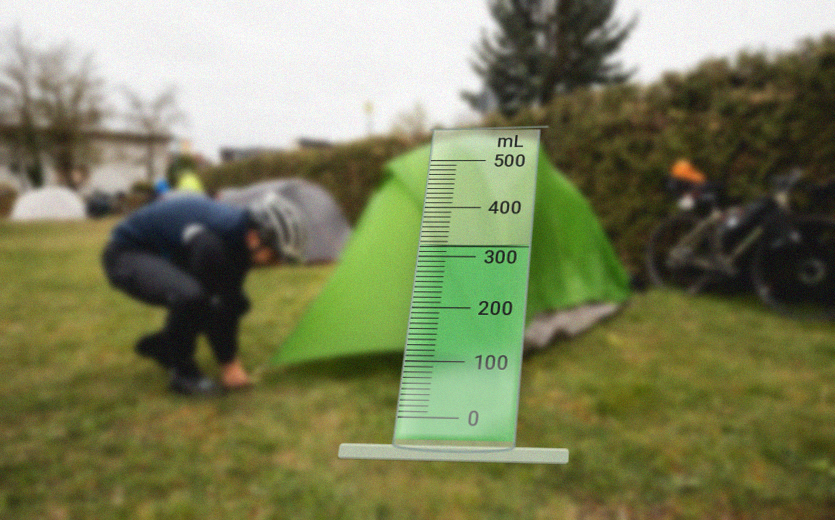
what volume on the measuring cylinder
320 mL
